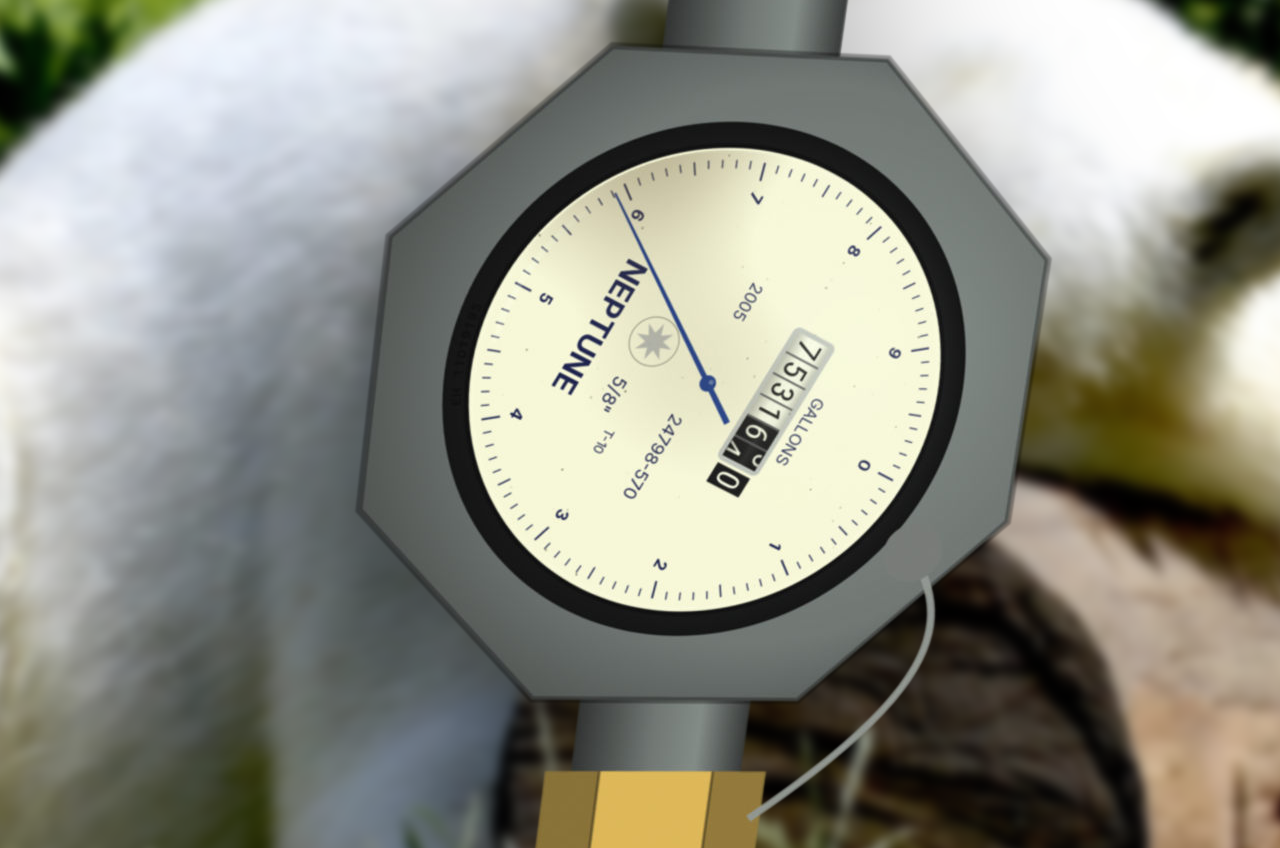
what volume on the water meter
7531635.9 gal
